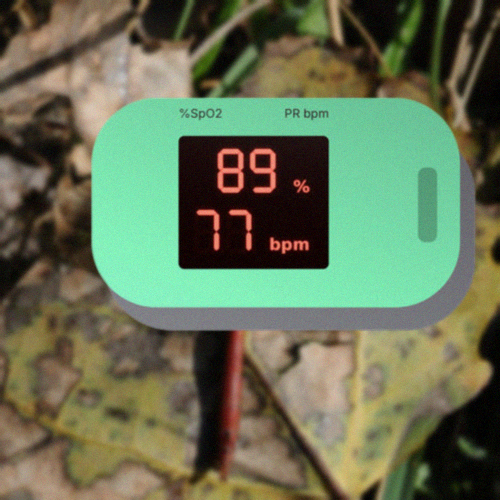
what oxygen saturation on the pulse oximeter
89 %
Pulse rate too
77 bpm
